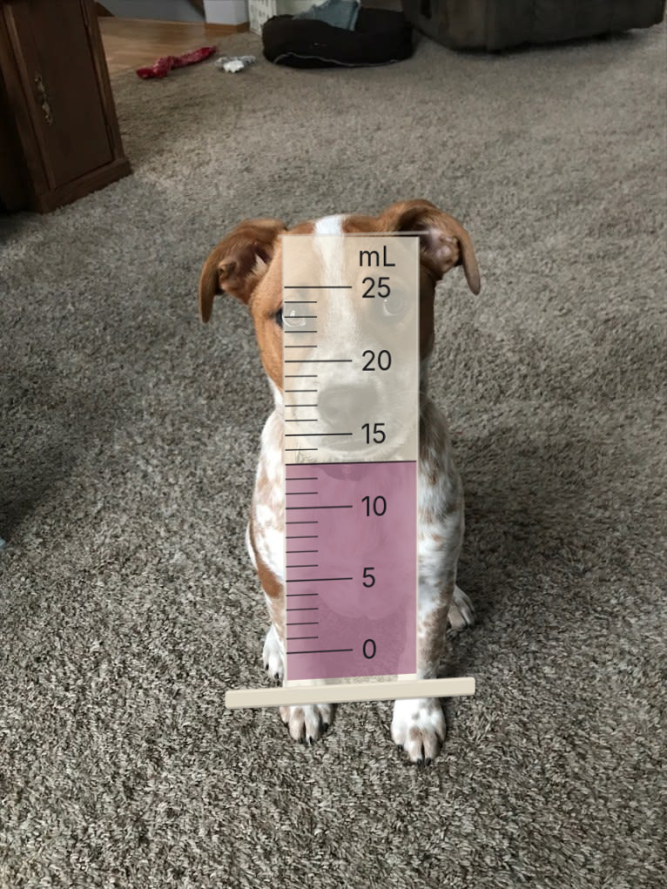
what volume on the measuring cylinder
13 mL
